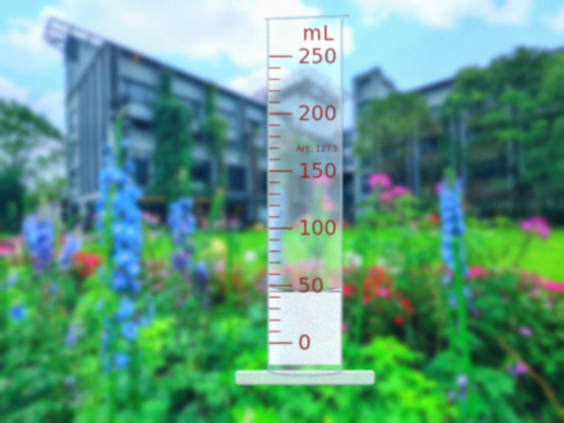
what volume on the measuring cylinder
45 mL
